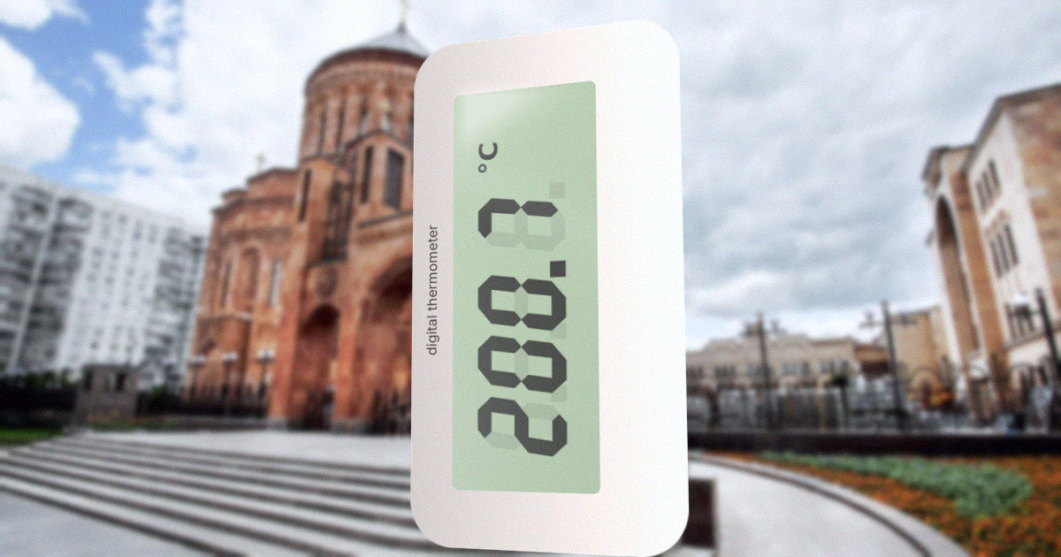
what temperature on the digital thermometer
200.7 °C
